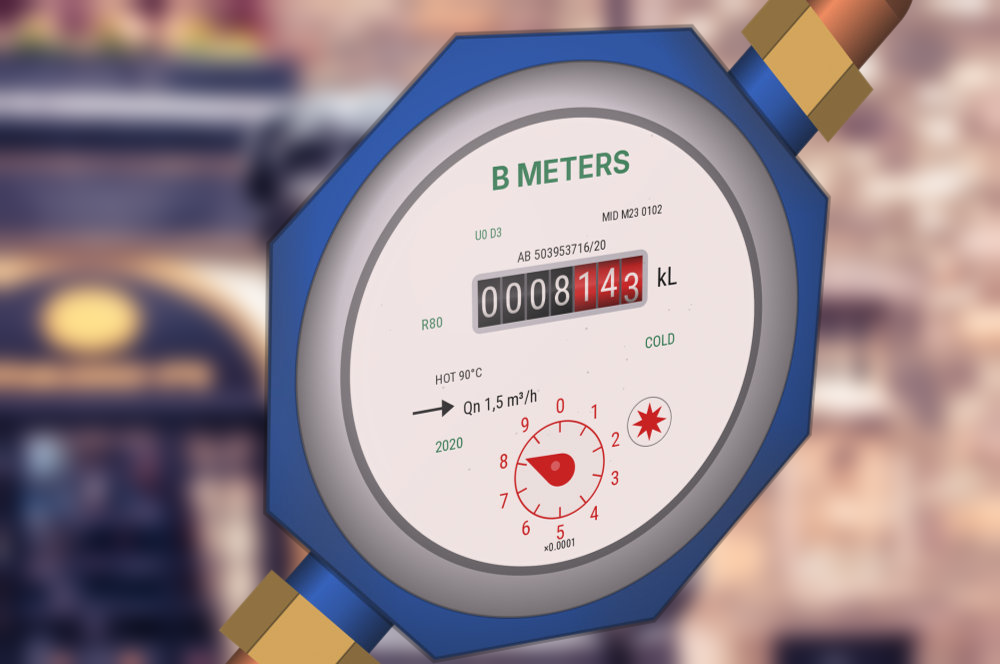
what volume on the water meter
8.1428 kL
